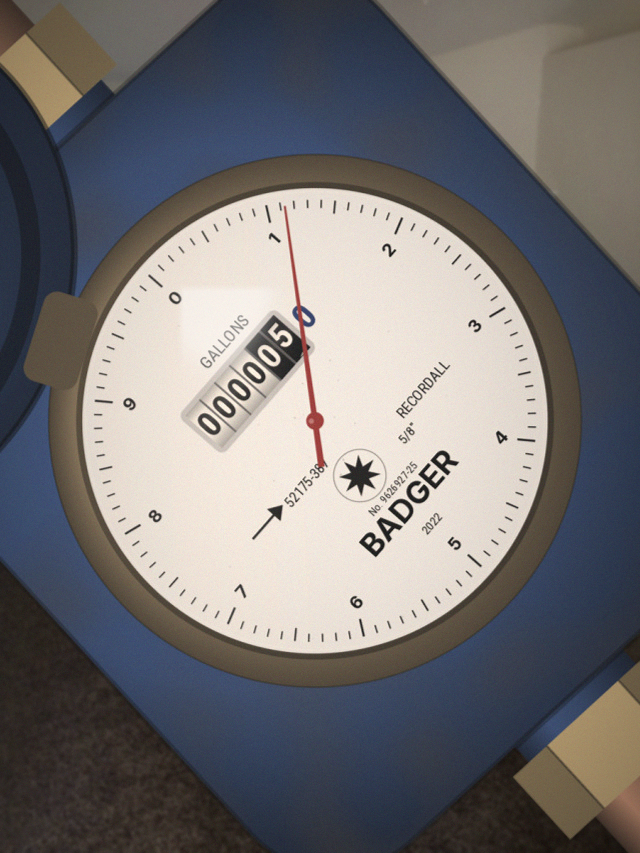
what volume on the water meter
51.1 gal
